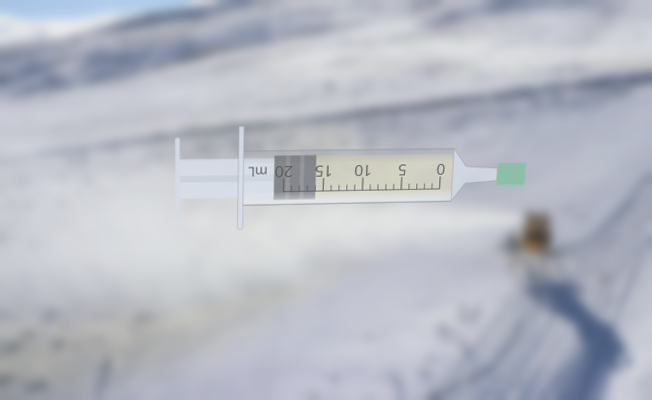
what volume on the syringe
16 mL
